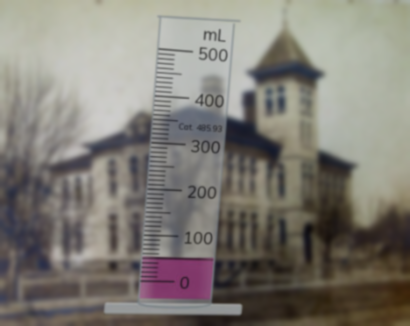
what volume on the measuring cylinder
50 mL
